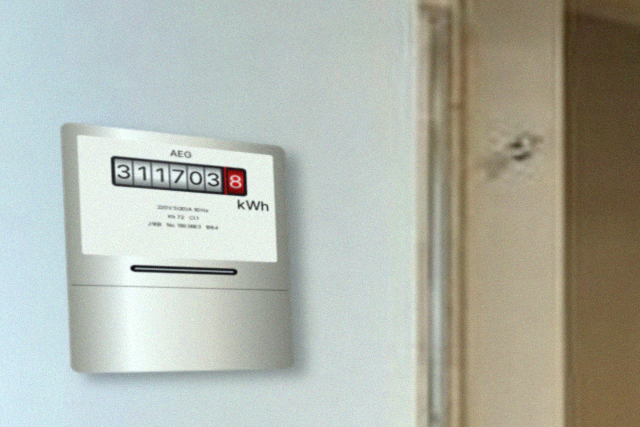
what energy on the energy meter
311703.8 kWh
